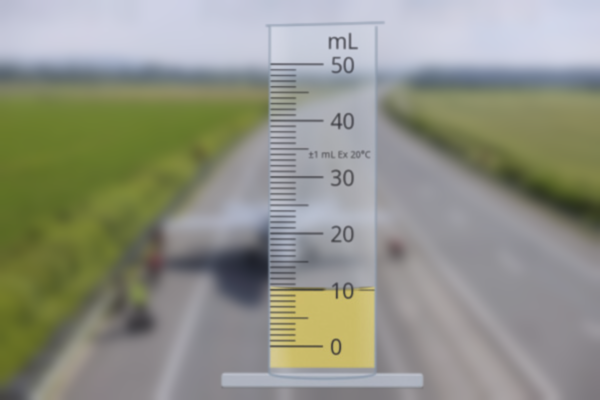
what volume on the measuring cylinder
10 mL
